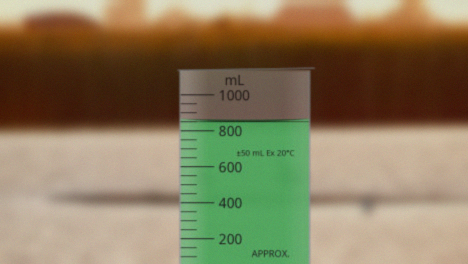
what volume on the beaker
850 mL
